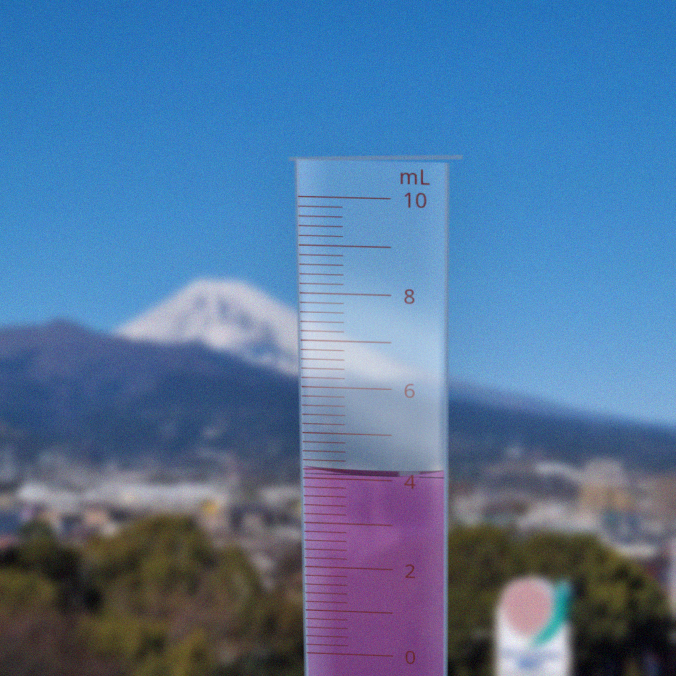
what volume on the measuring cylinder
4.1 mL
